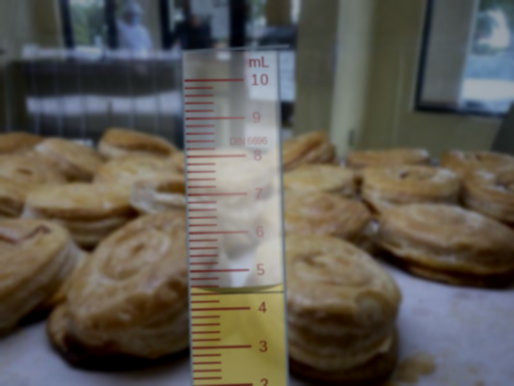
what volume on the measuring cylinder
4.4 mL
